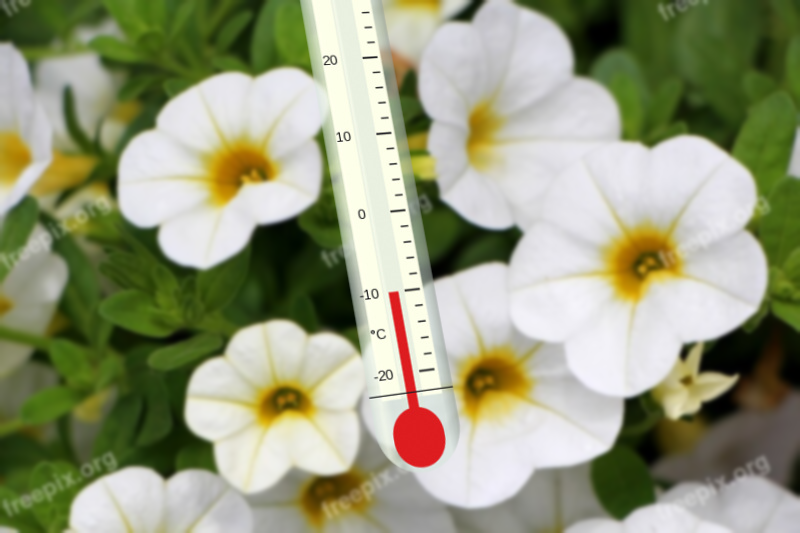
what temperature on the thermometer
-10 °C
